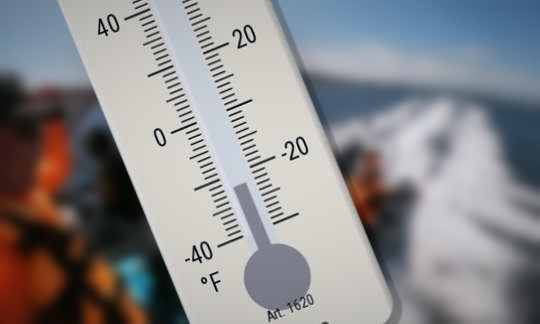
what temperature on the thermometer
-24 °F
